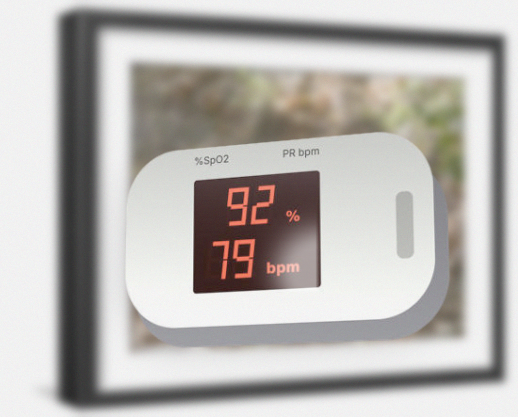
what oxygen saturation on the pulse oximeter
92 %
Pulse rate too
79 bpm
